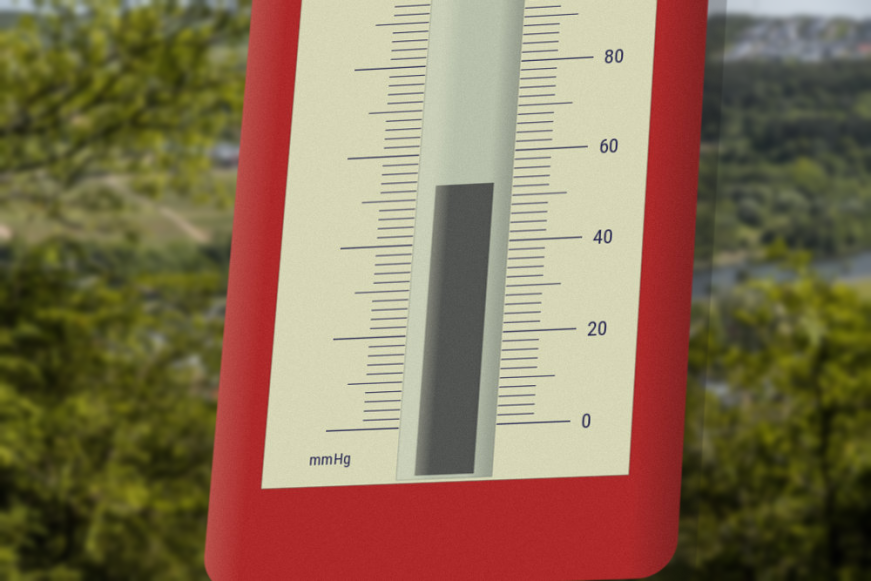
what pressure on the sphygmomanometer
53 mmHg
